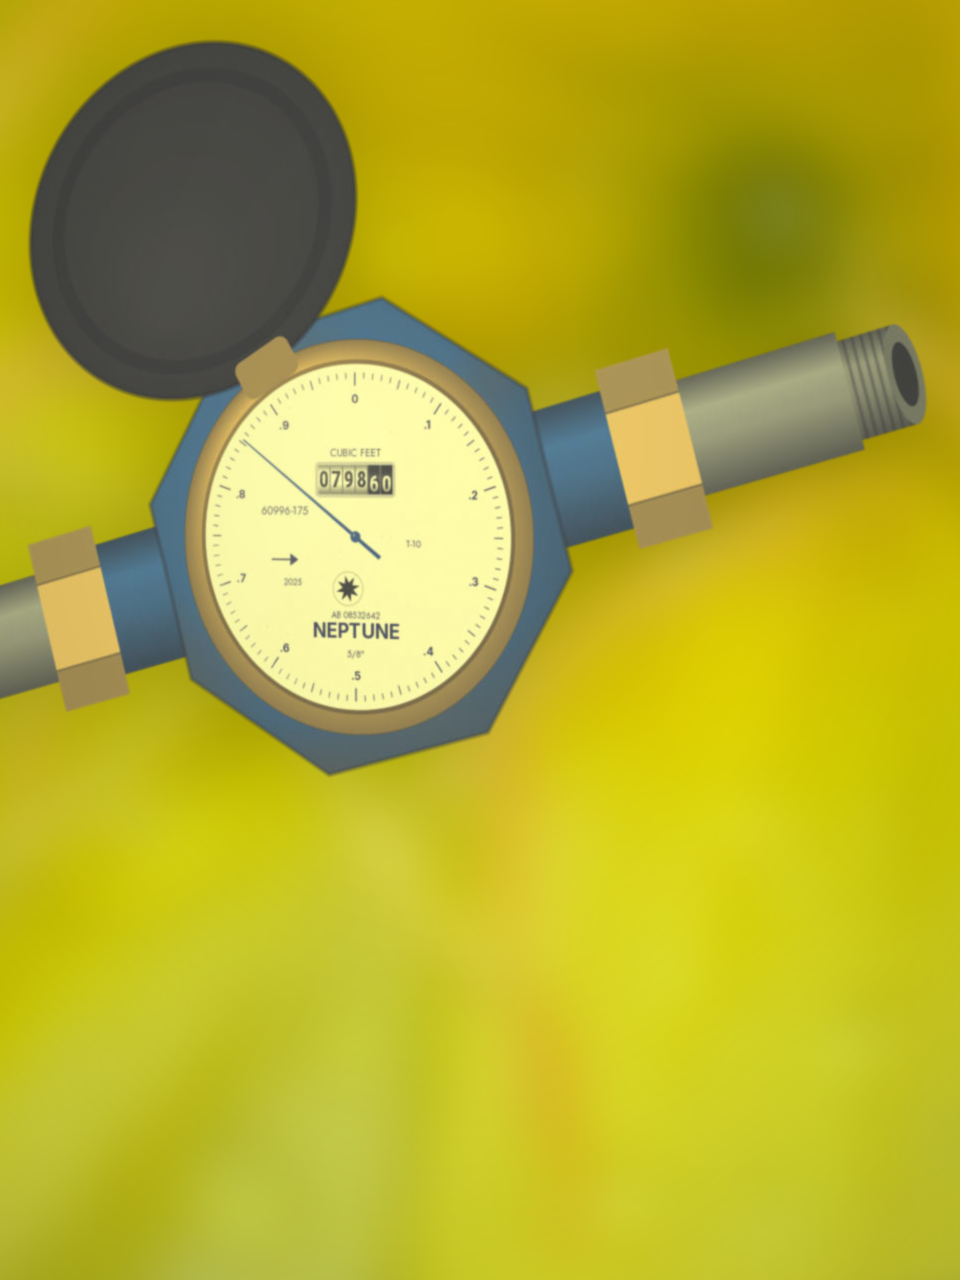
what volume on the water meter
79859.85 ft³
